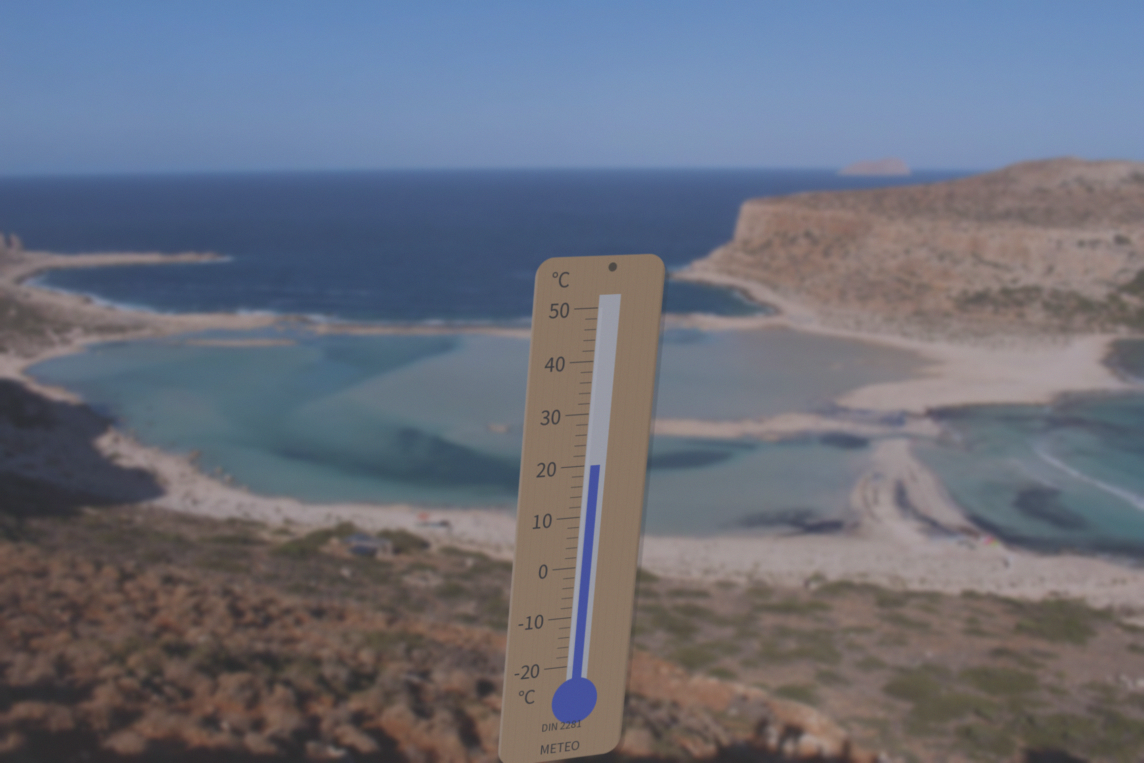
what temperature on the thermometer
20 °C
